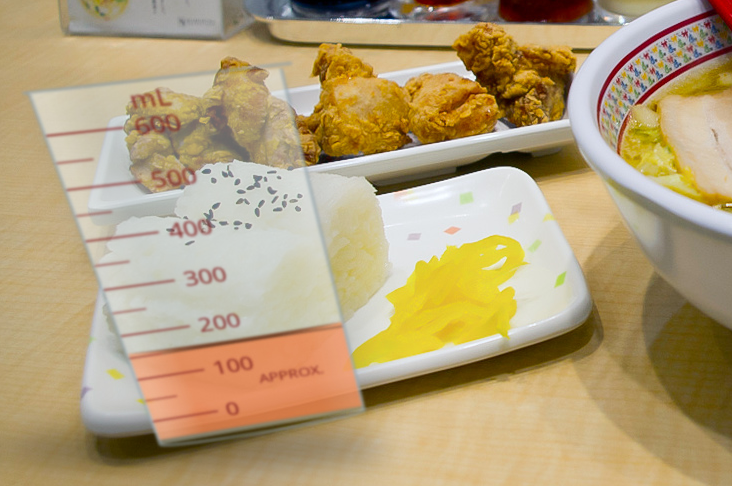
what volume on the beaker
150 mL
